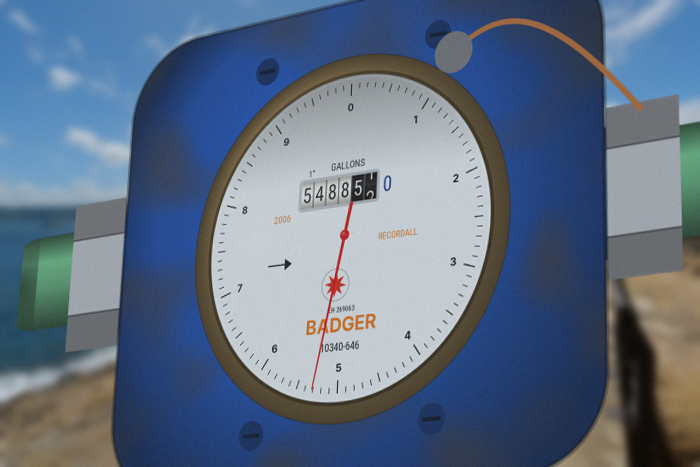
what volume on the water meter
5488515.3 gal
